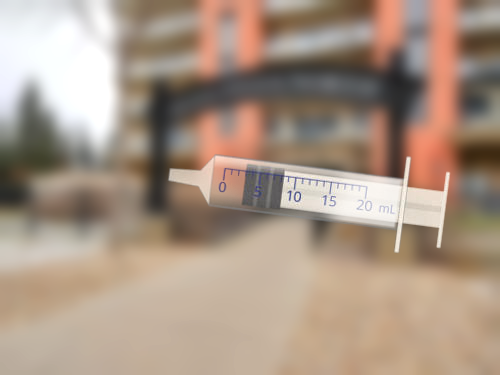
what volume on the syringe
3 mL
